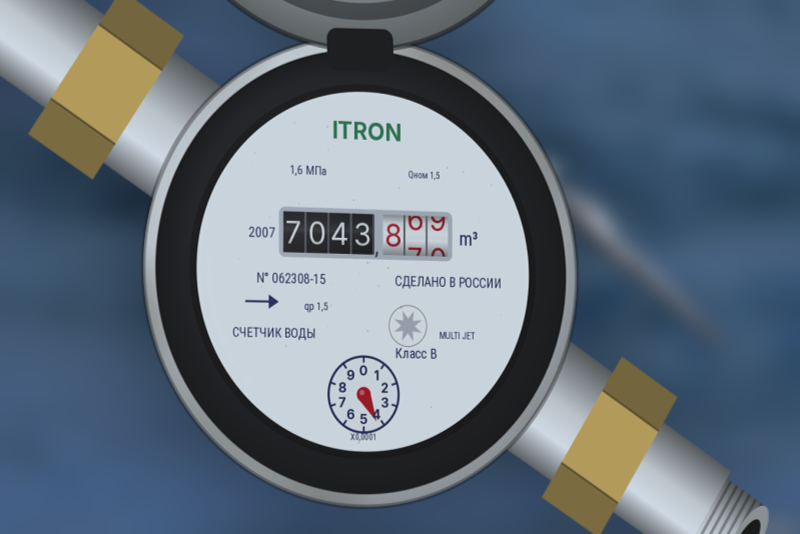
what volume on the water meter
7043.8694 m³
